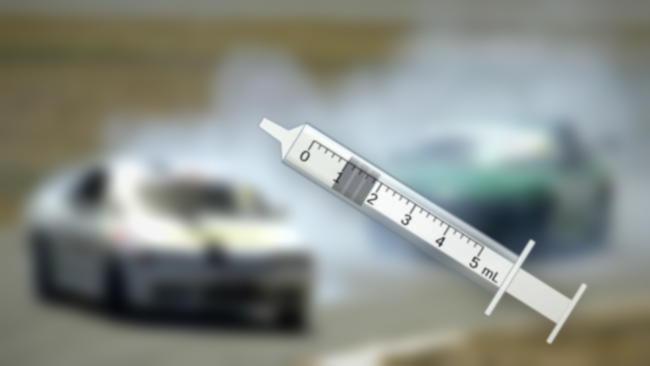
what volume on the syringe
1 mL
